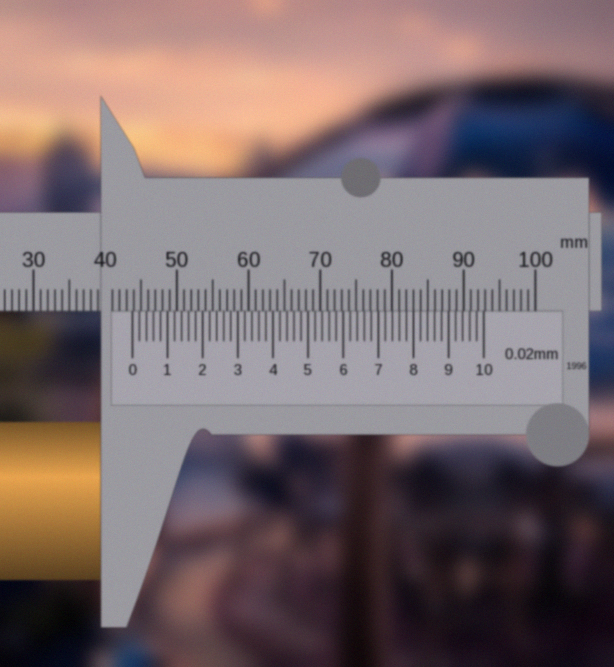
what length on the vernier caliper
43.8 mm
